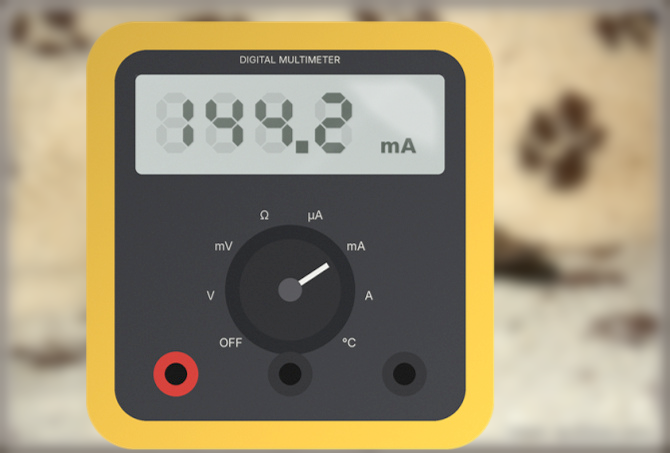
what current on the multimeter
144.2 mA
